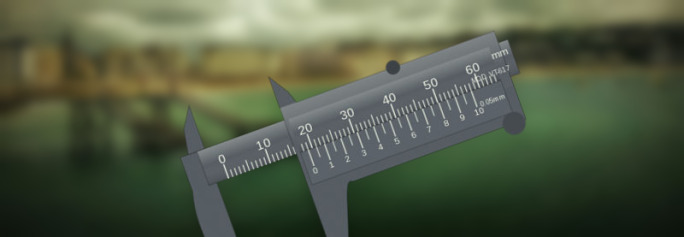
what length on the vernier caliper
19.0 mm
